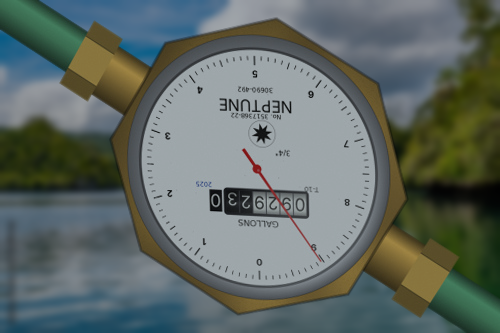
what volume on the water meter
929229.0 gal
